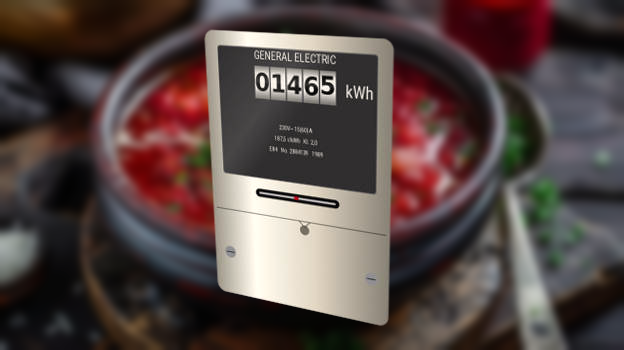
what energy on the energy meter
1465 kWh
